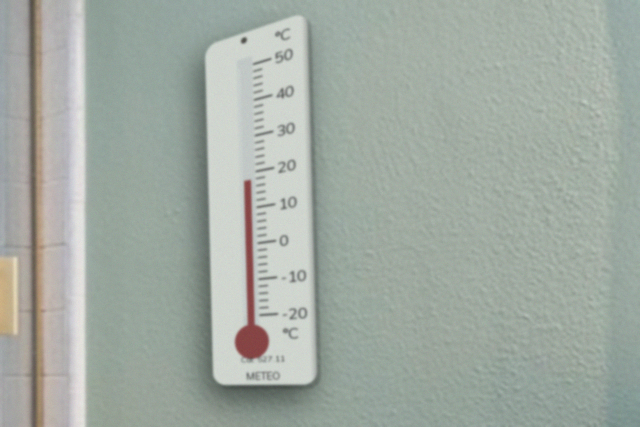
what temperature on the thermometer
18 °C
